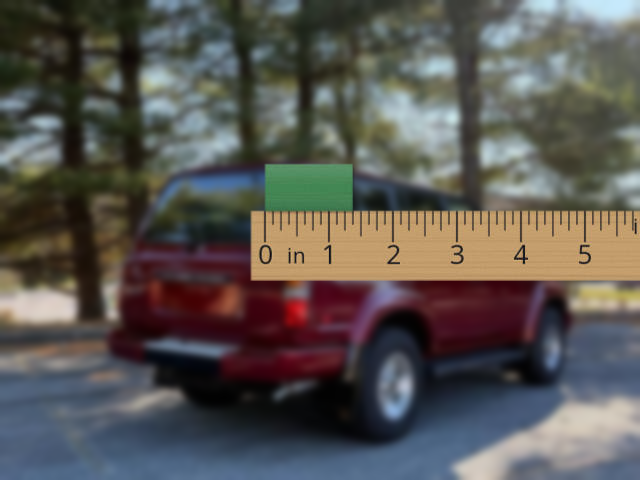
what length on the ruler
1.375 in
